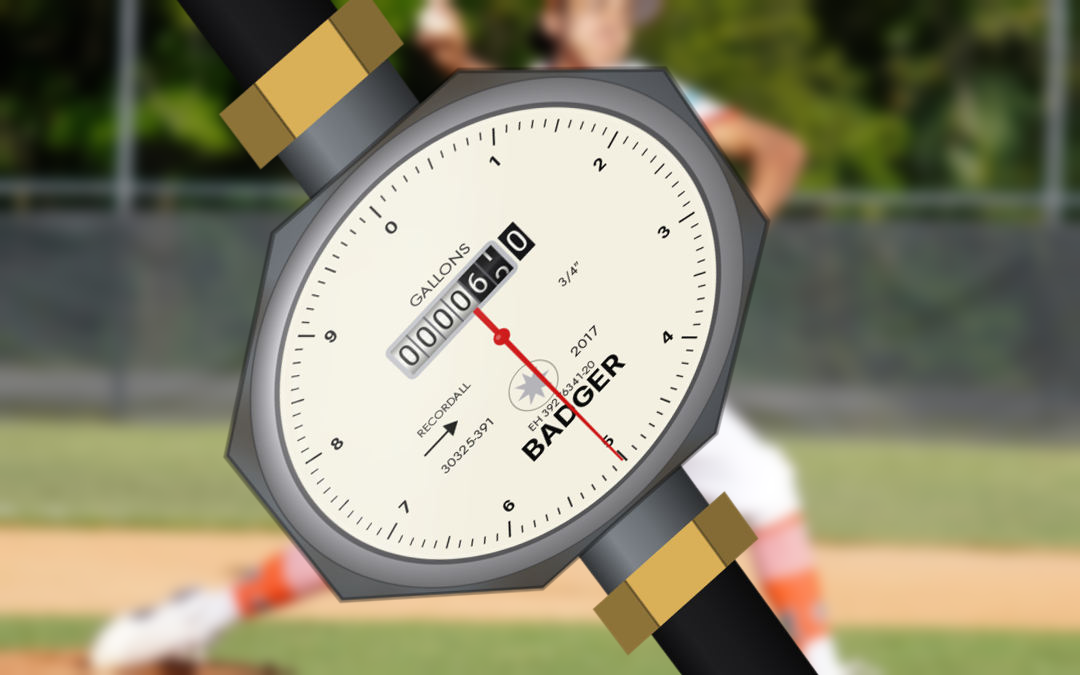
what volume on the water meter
615.0 gal
